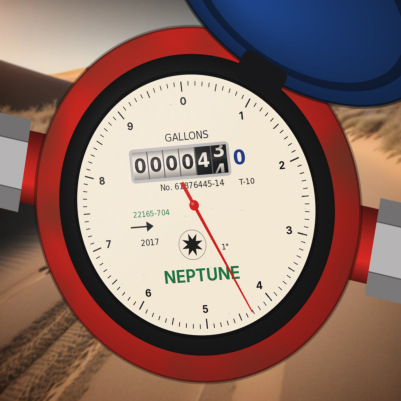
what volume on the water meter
434.3 gal
